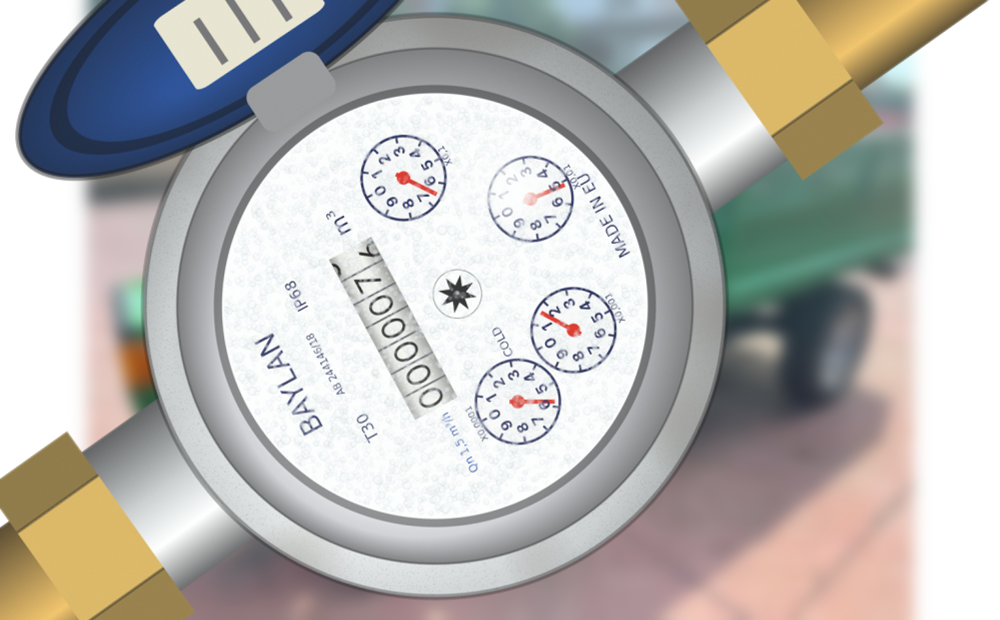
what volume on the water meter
75.6515 m³
